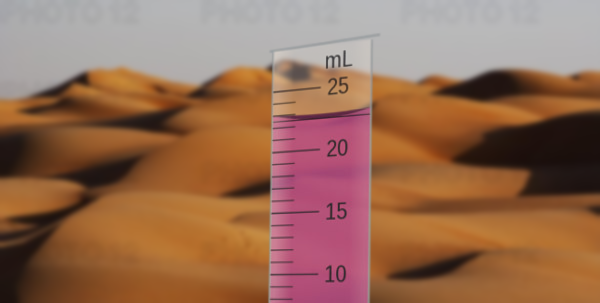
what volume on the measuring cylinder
22.5 mL
